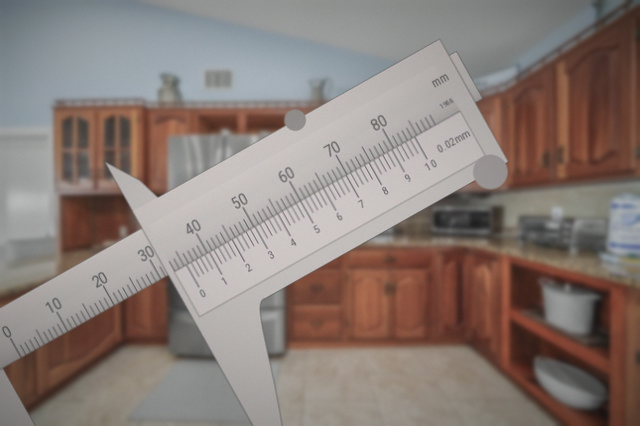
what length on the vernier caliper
35.5 mm
